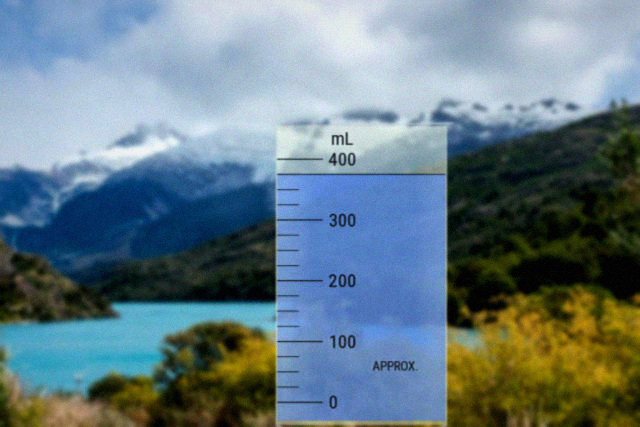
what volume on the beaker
375 mL
